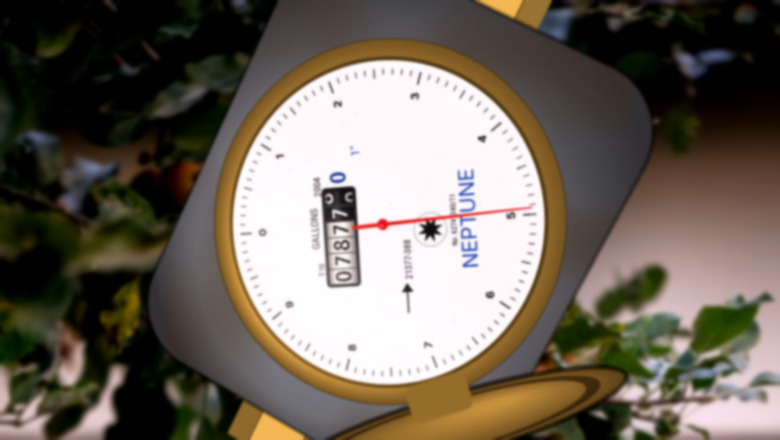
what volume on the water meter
787784.9 gal
